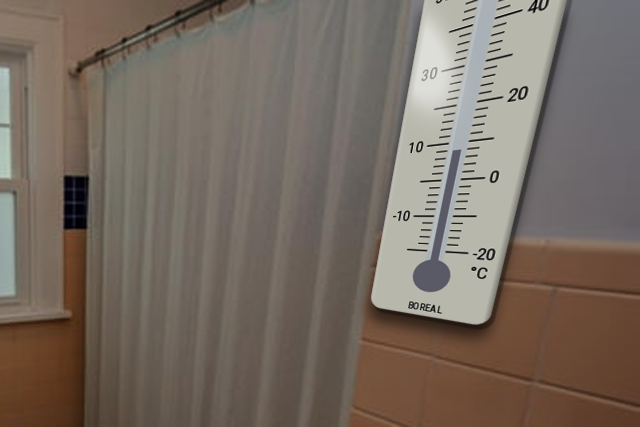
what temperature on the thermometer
8 °C
